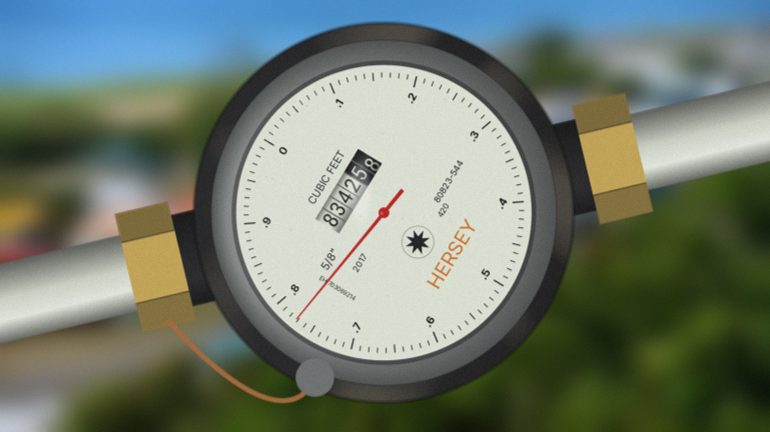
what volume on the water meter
834257.77 ft³
